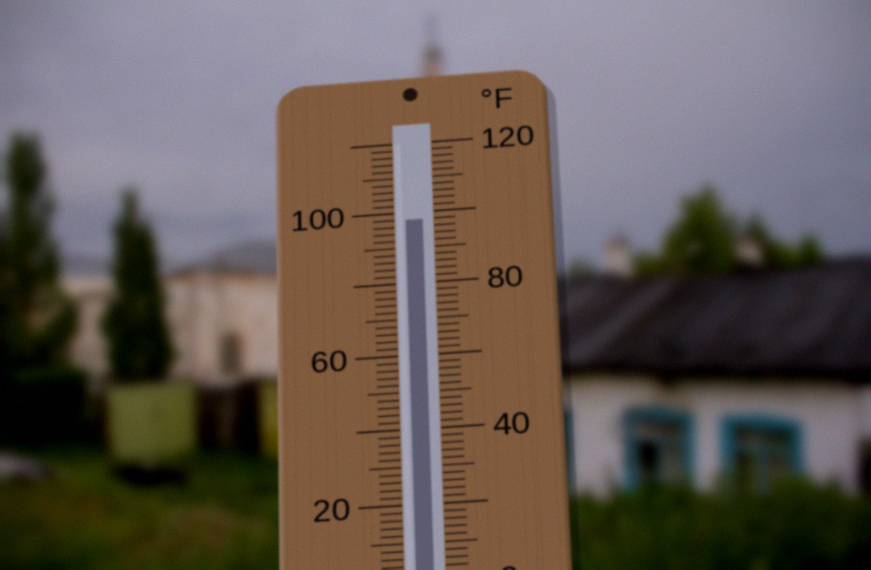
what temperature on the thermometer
98 °F
